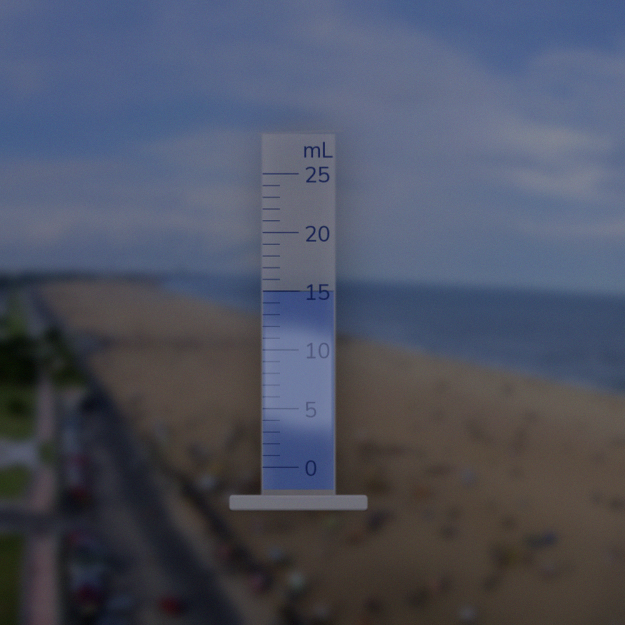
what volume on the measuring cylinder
15 mL
